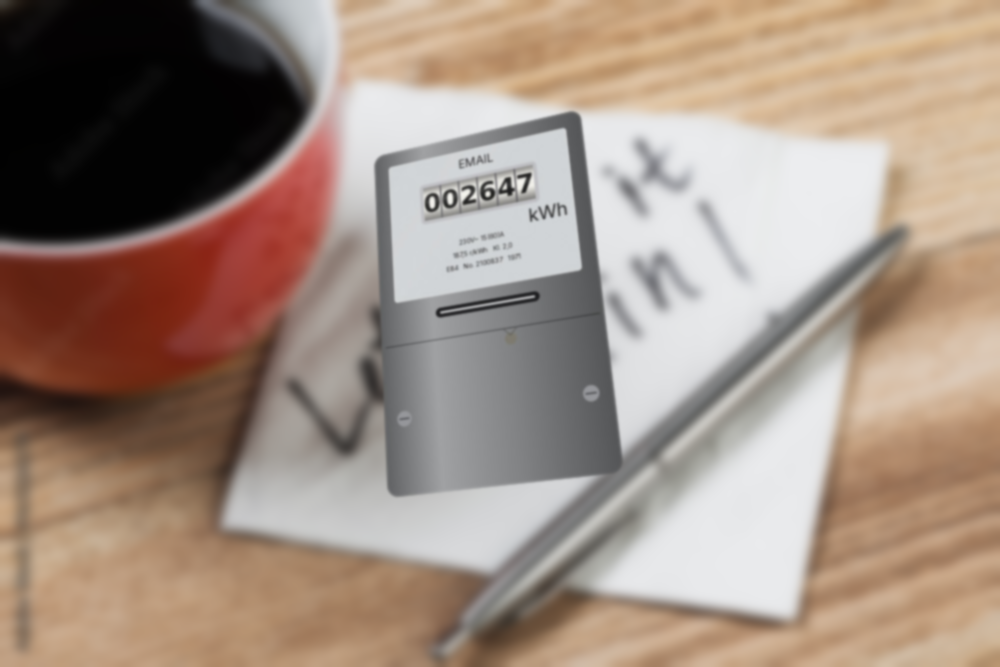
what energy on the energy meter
2647 kWh
